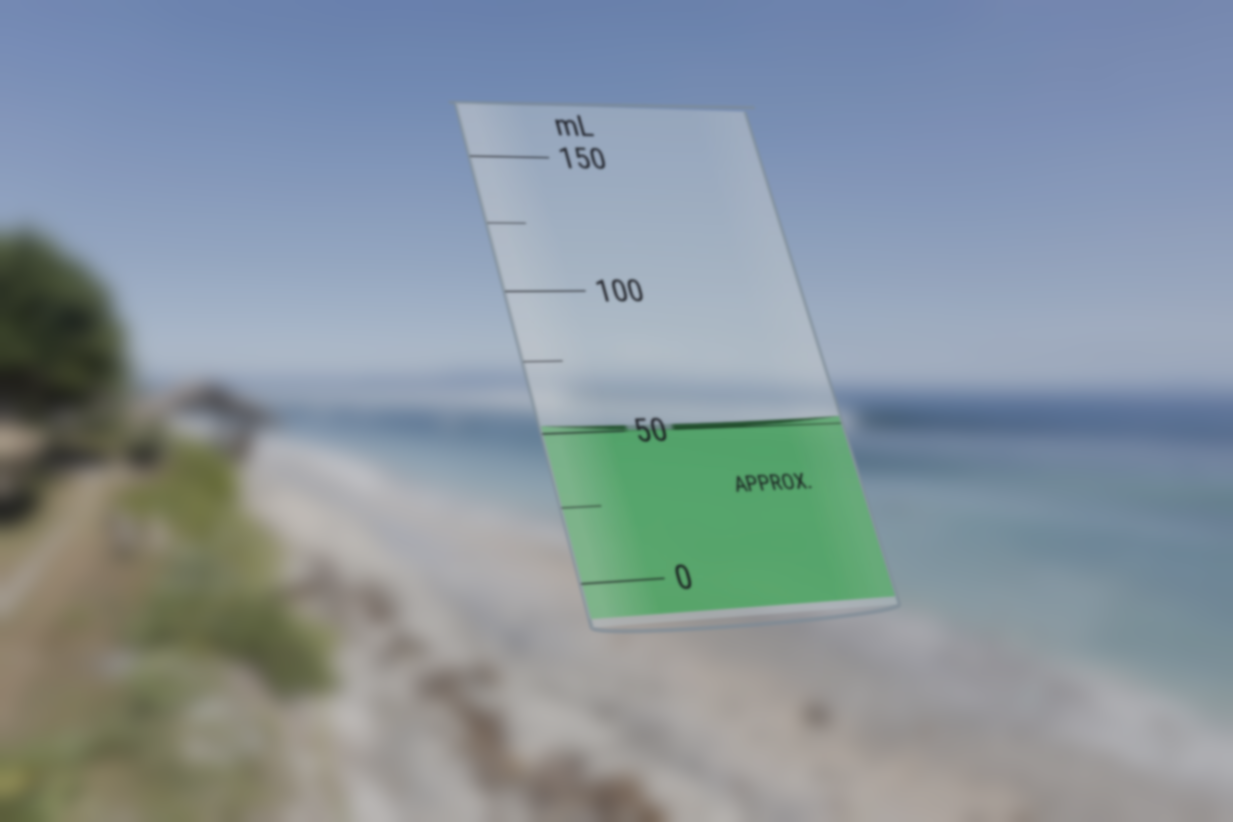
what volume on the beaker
50 mL
